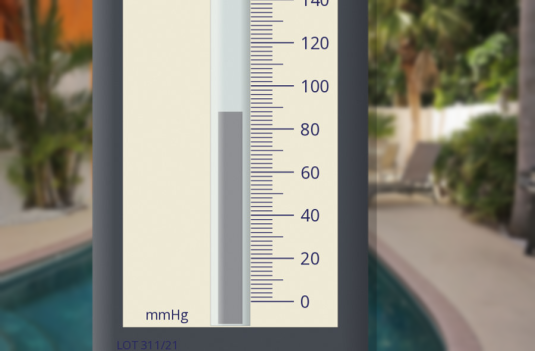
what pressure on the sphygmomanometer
88 mmHg
